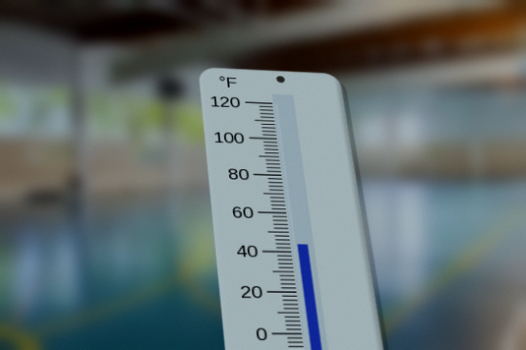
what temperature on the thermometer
44 °F
